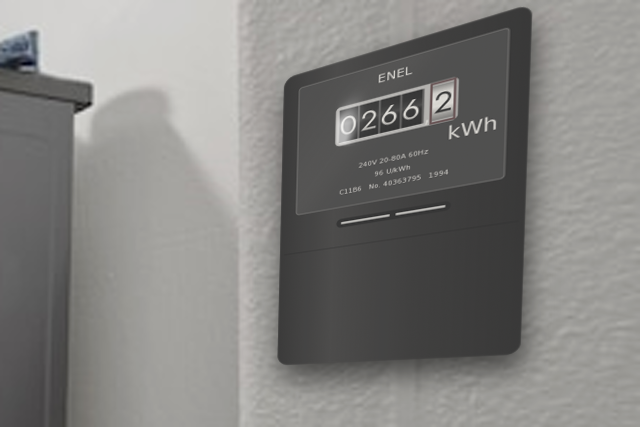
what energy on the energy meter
266.2 kWh
